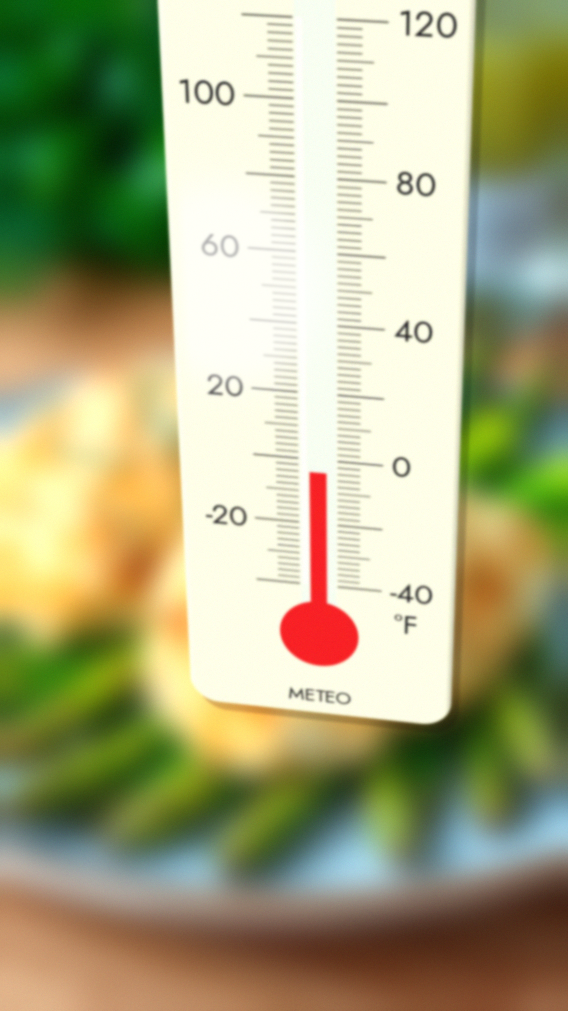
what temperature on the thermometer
-4 °F
